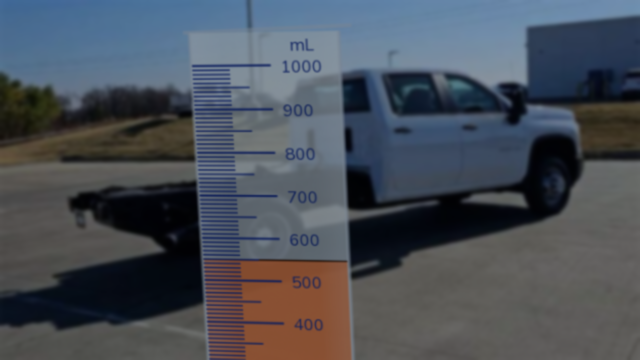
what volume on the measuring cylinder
550 mL
